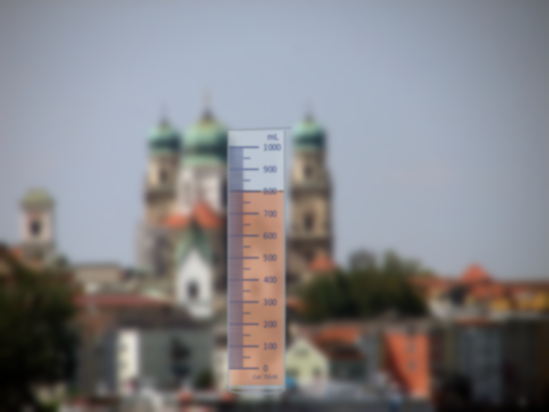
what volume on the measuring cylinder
800 mL
